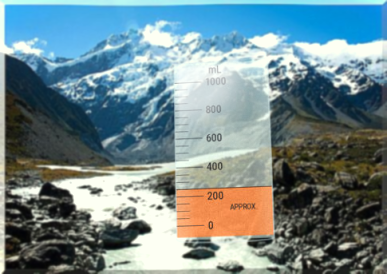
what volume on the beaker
250 mL
